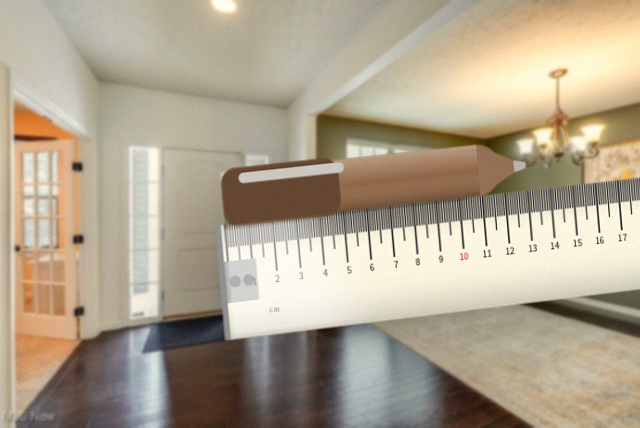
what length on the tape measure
13 cm
